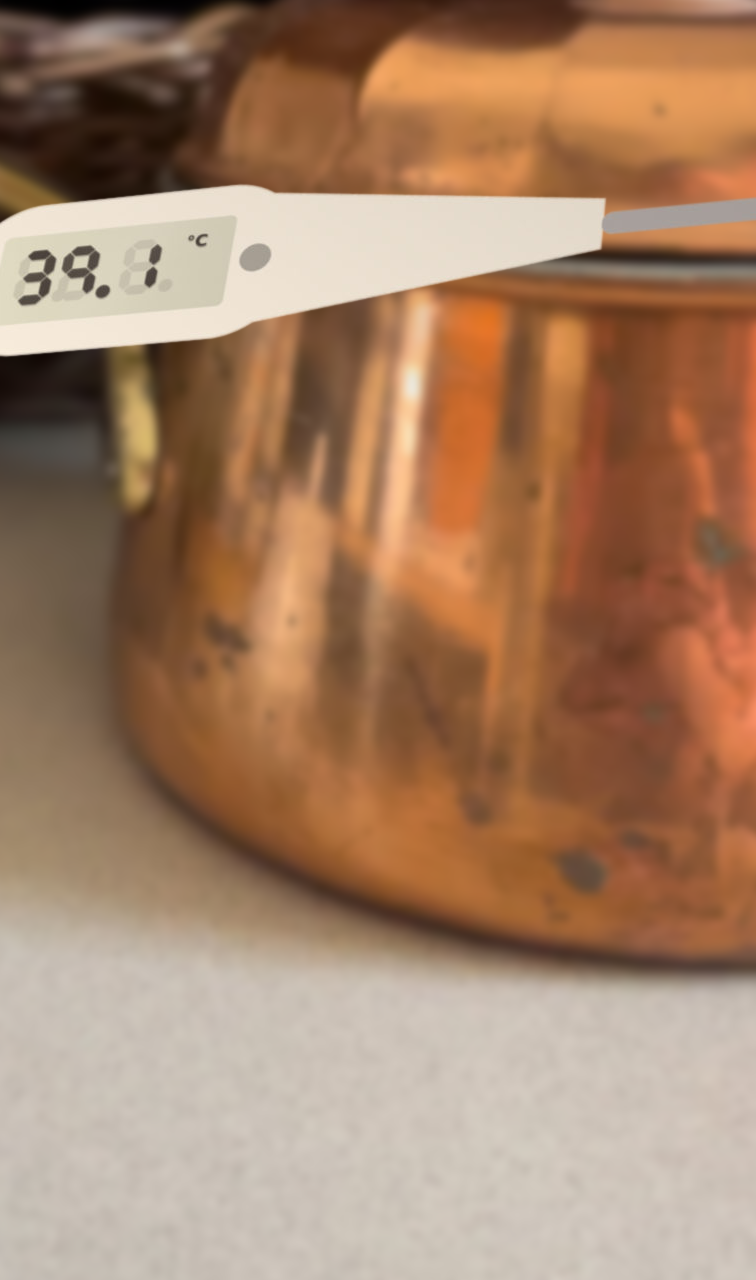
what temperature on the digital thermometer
39.1 °C
